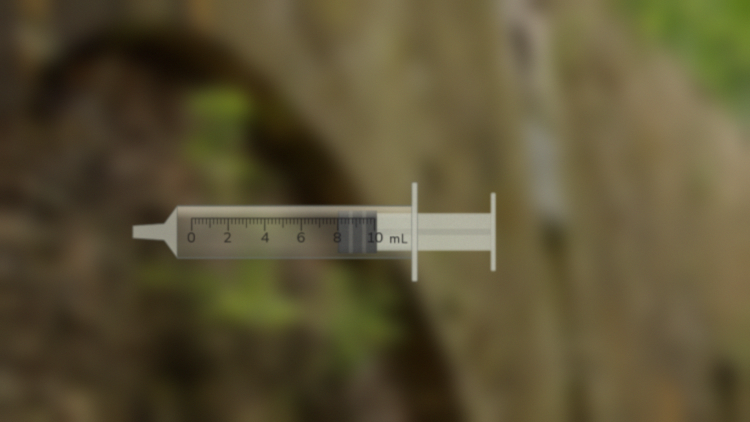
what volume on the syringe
8 mL
